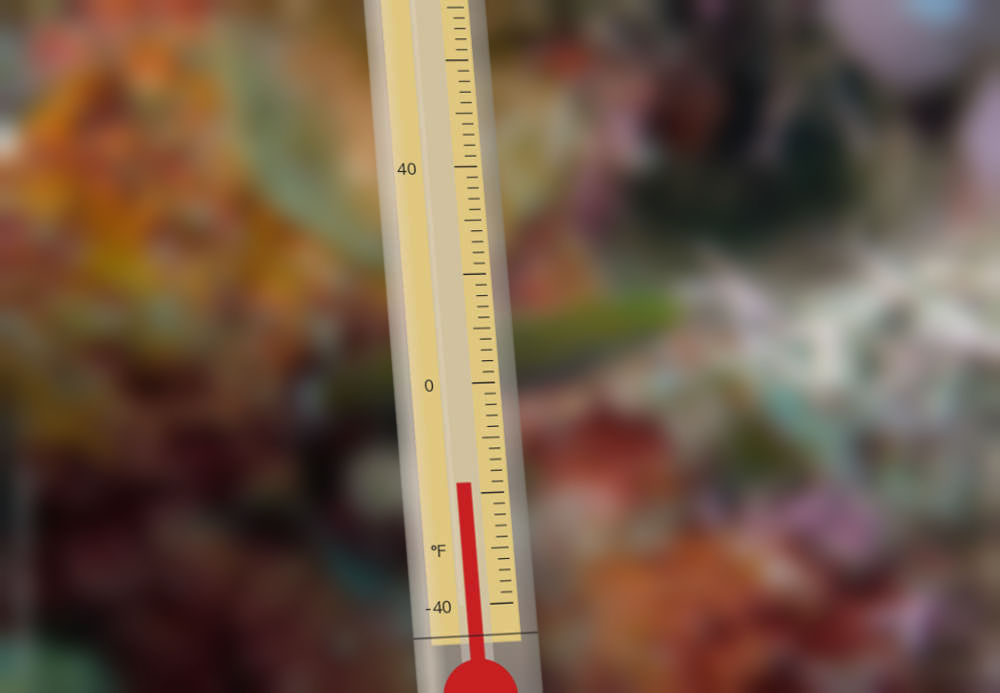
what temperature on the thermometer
-18 °F
